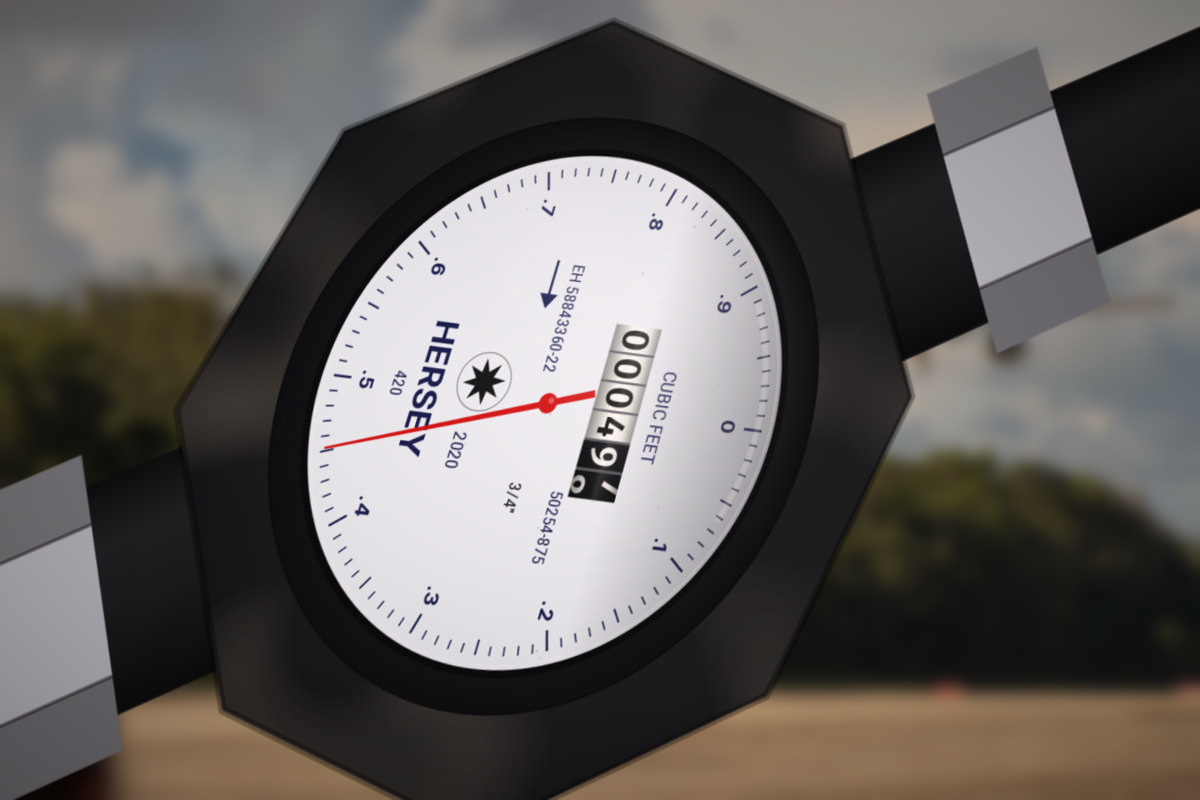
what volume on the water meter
497.45 ft³
